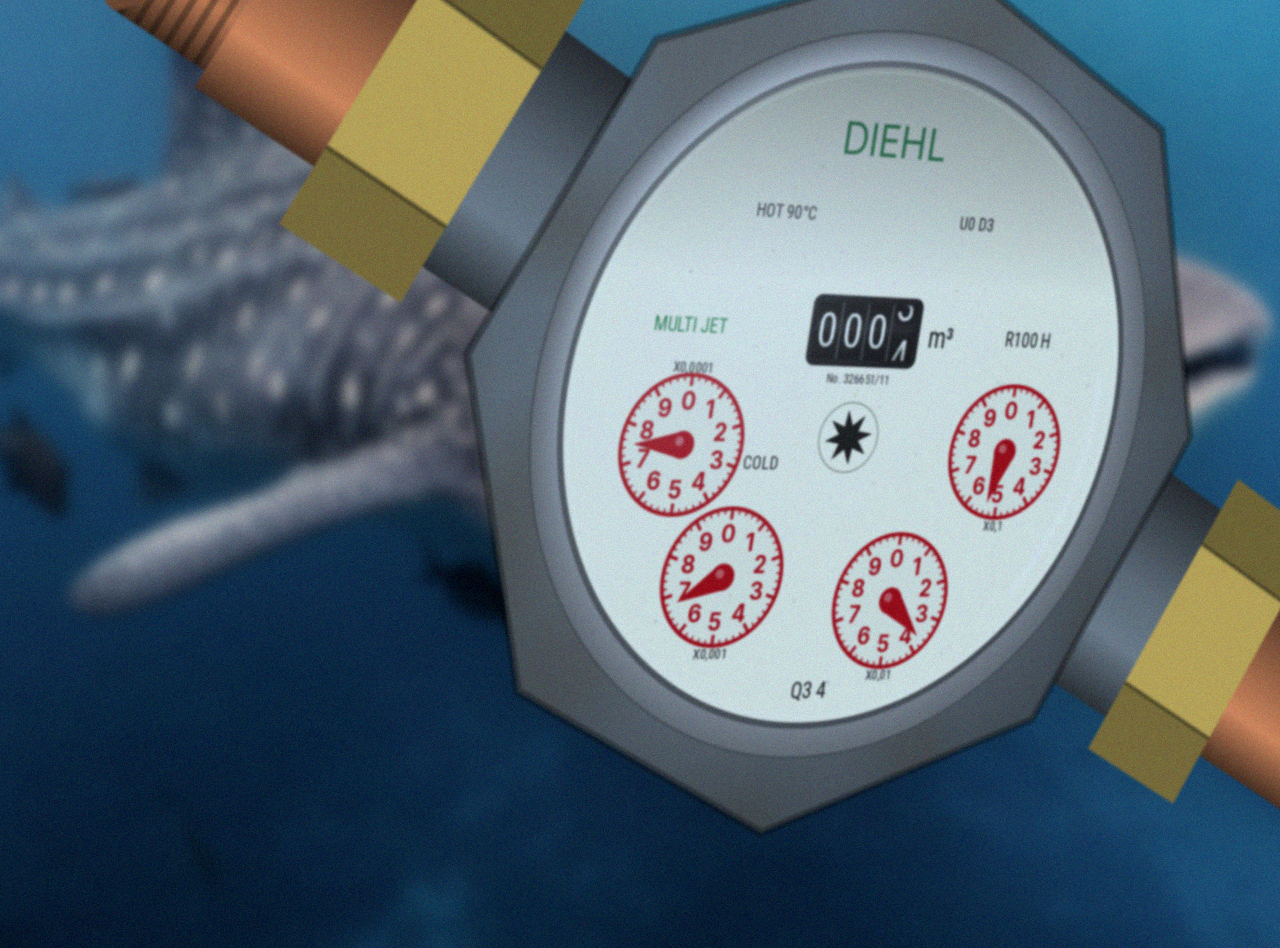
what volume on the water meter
3.5367 m³
